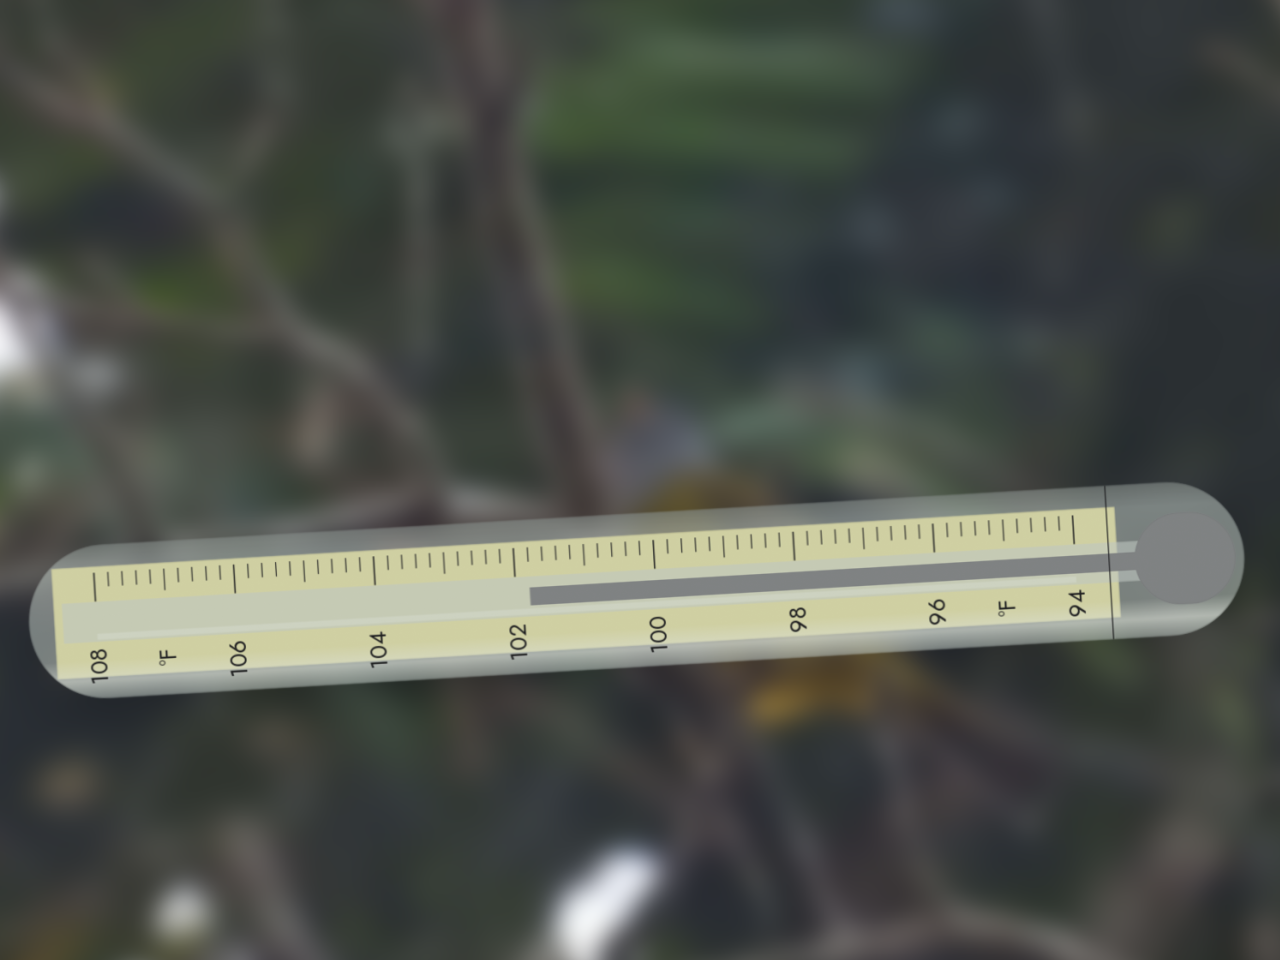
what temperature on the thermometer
101.8 °F
